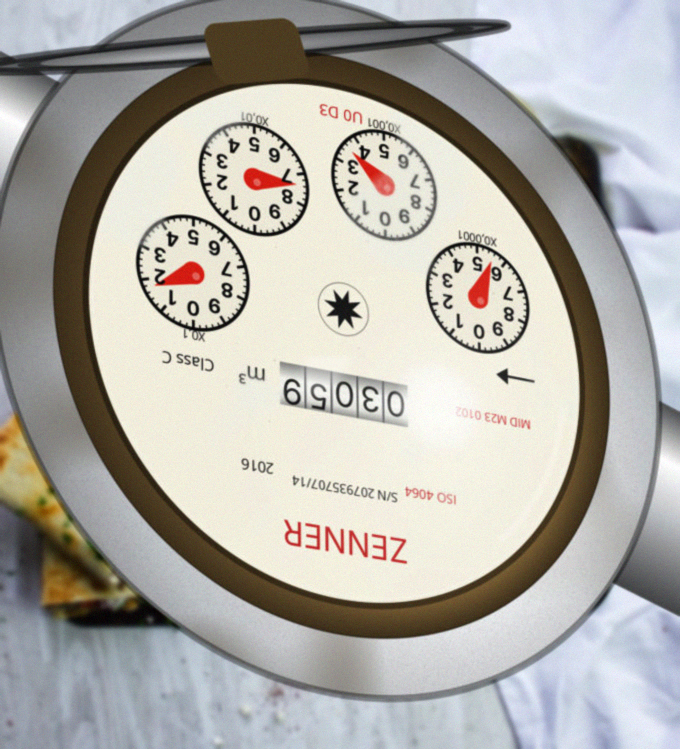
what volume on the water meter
3059.1735 m³
